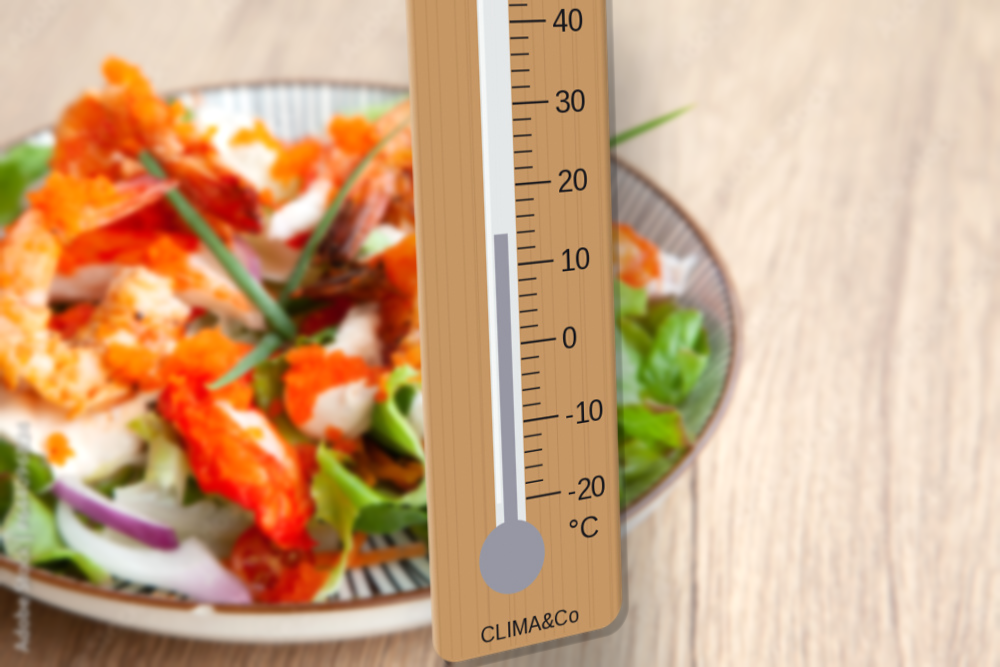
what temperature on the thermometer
14 °C
